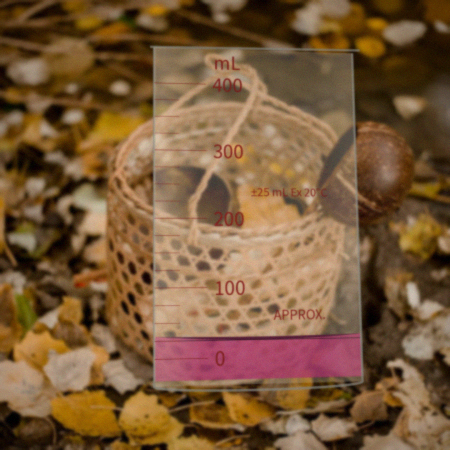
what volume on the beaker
25 mL
